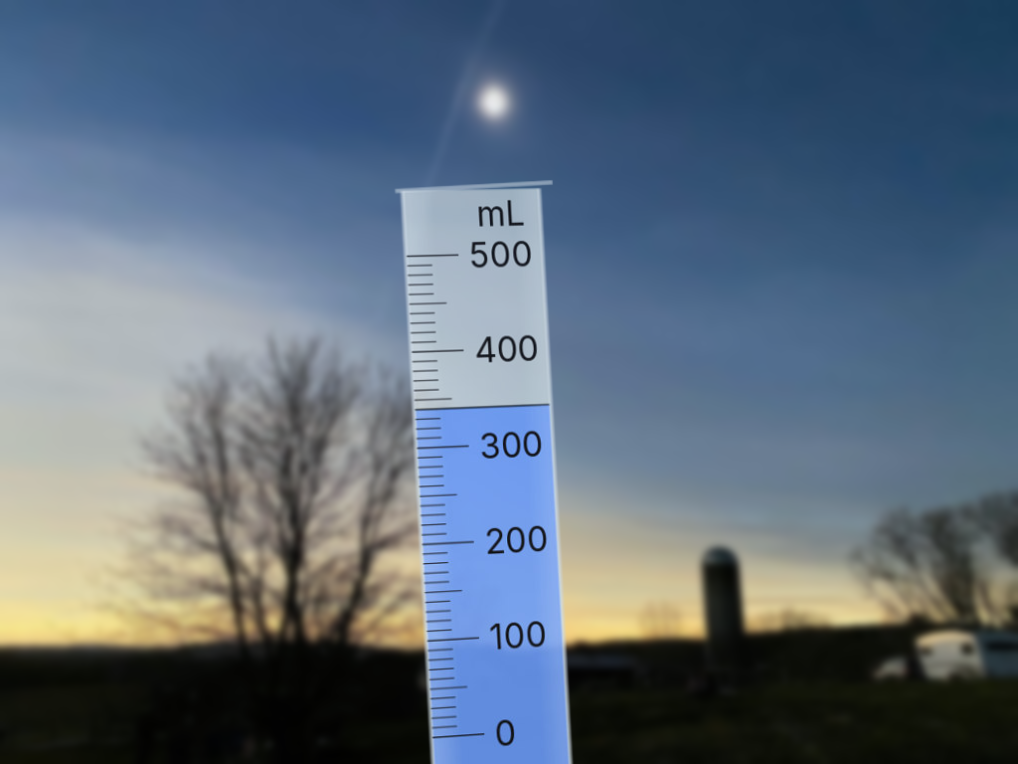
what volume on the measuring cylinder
340 mL
